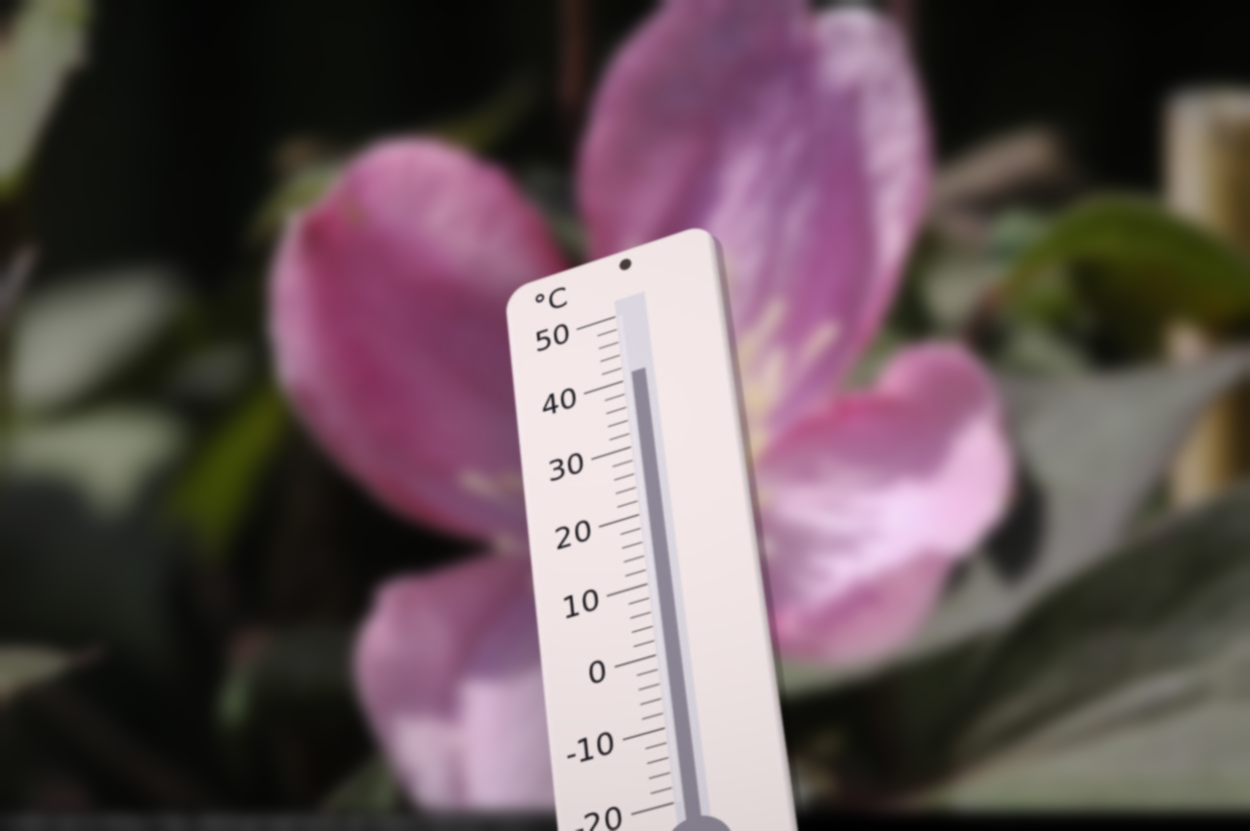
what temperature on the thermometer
41 °C
